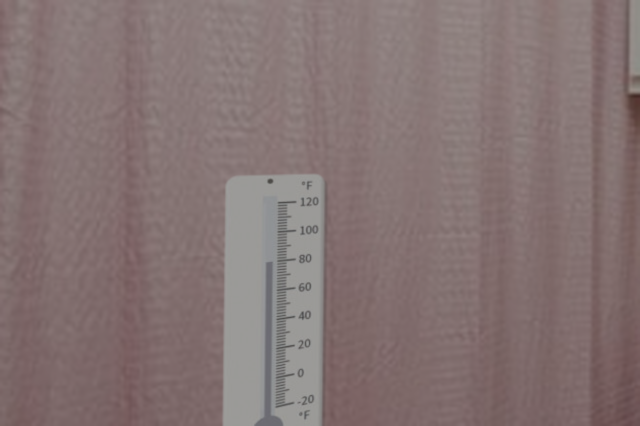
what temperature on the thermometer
80 °F
